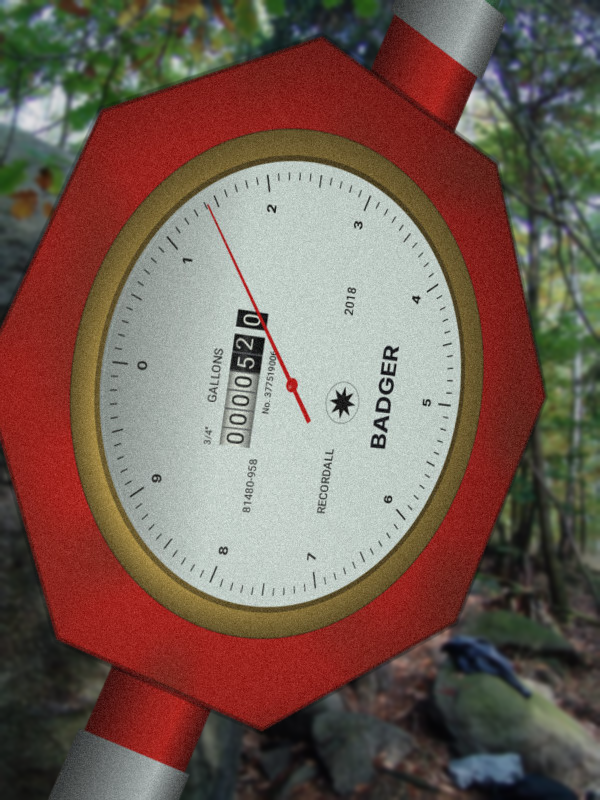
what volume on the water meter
521.4 gal
